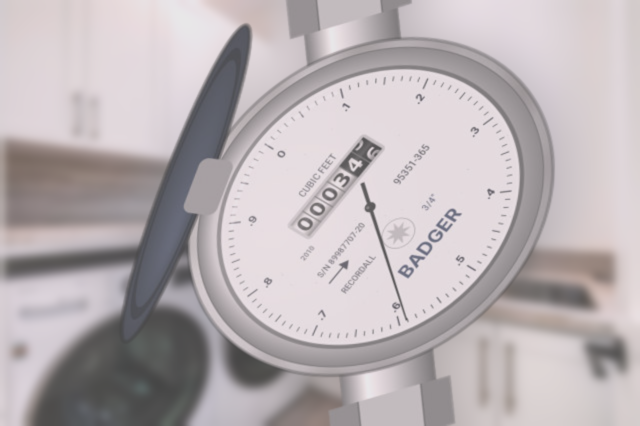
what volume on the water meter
345.59 ft³
